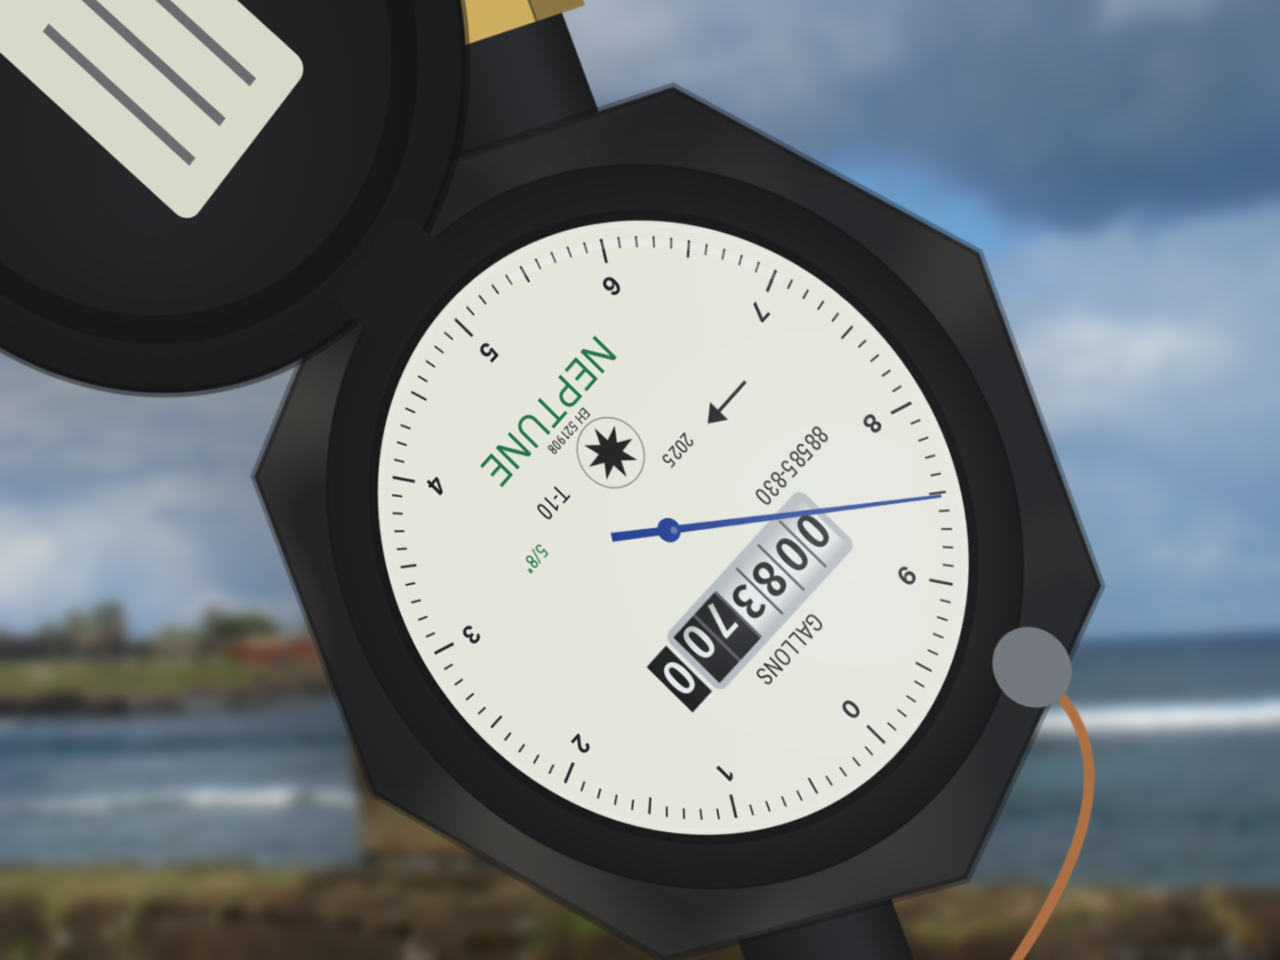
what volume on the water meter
83698.5 gal
